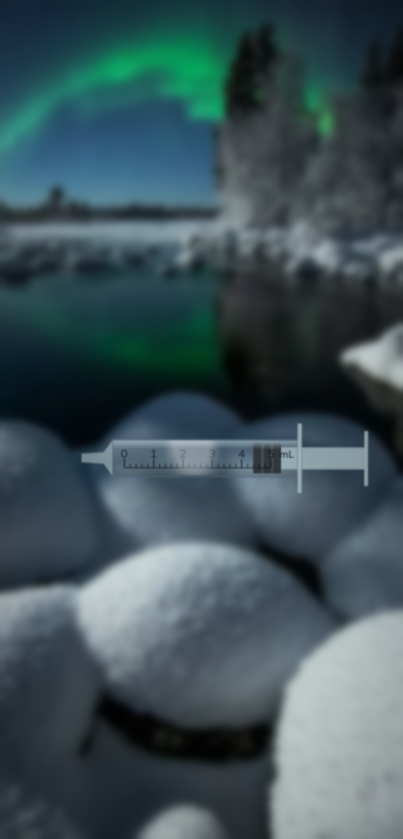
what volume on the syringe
4.4 mL
